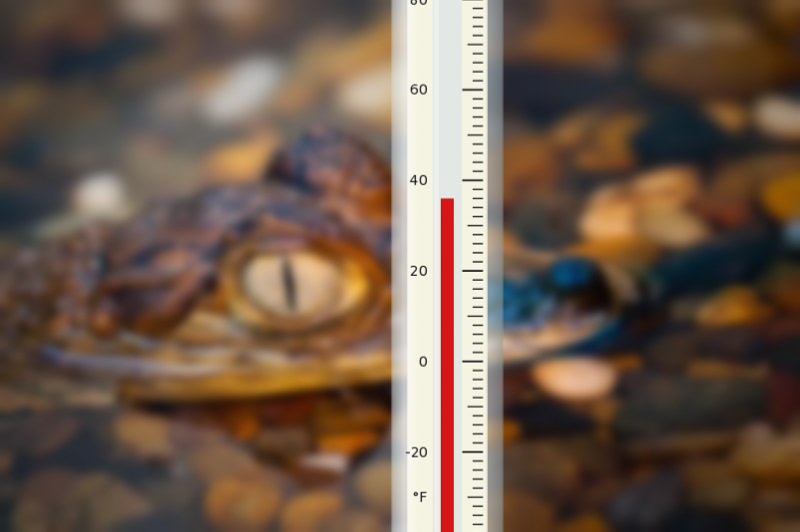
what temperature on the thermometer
36 °F
